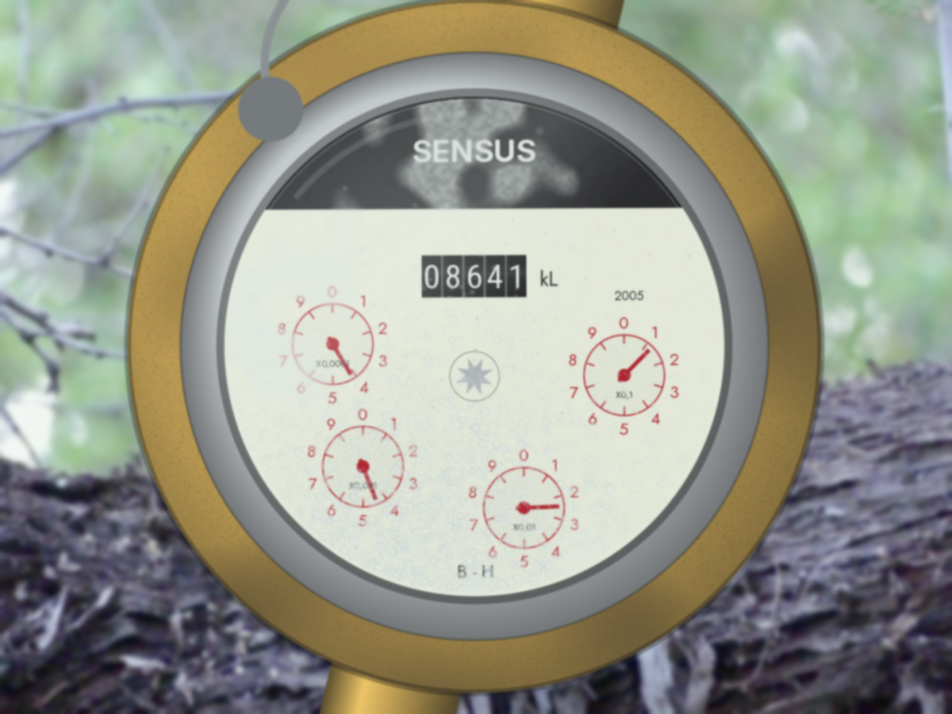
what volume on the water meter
8641.1244 kL
